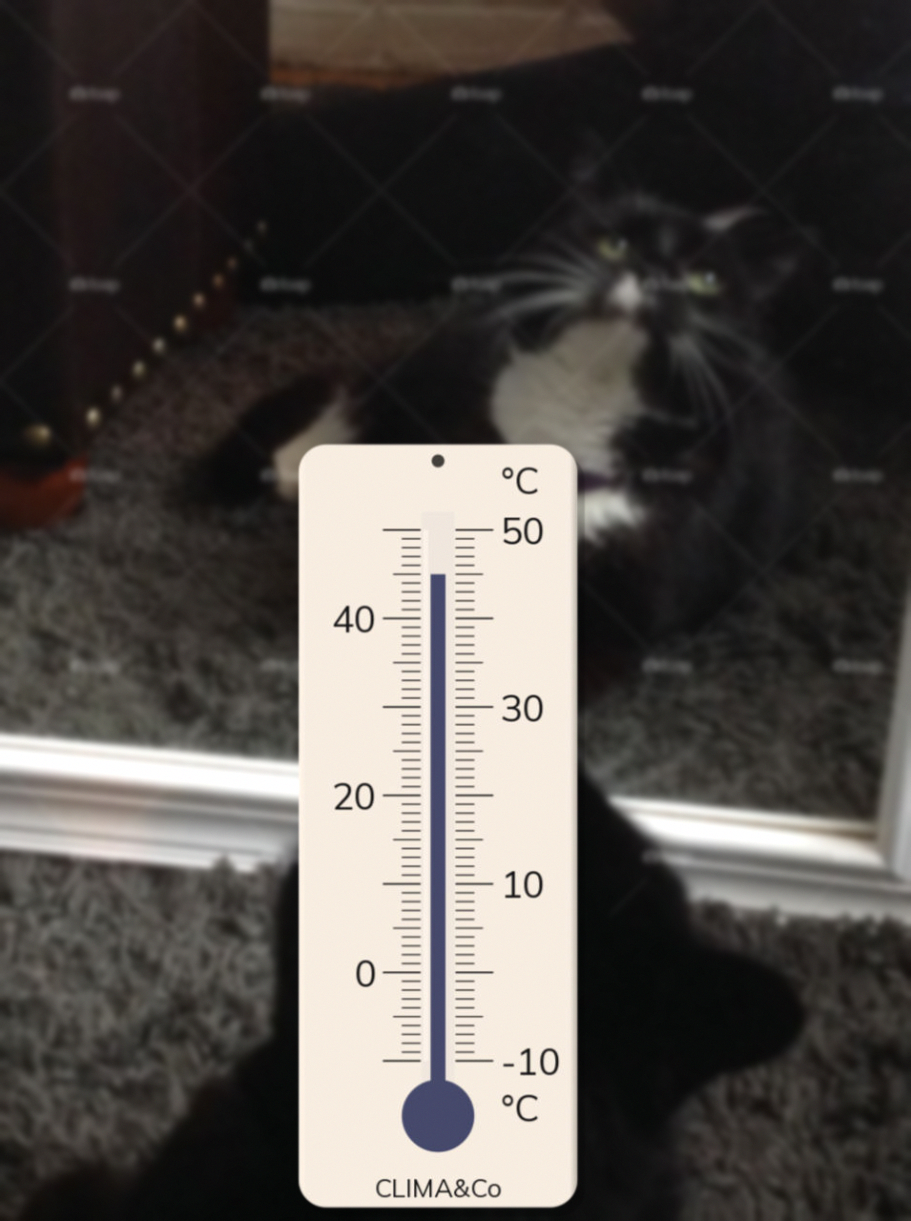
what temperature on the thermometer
45 °C
